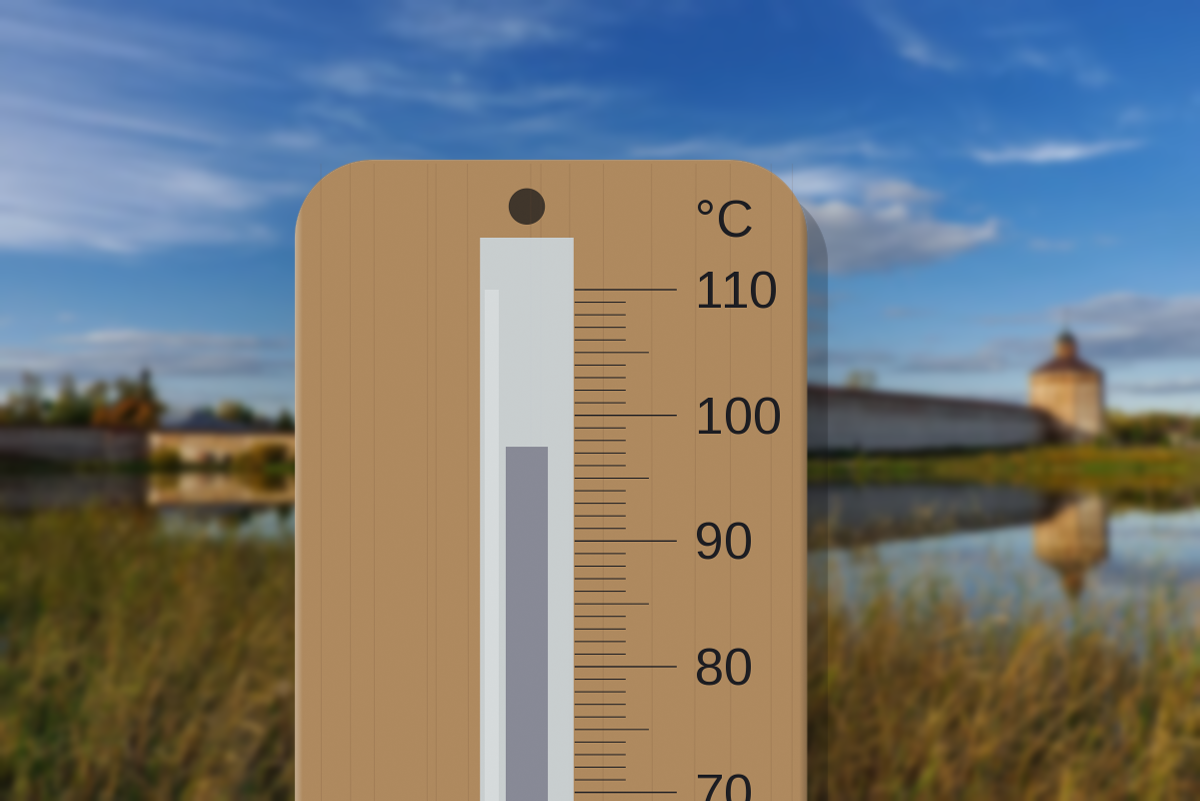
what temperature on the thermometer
97.5 °C
